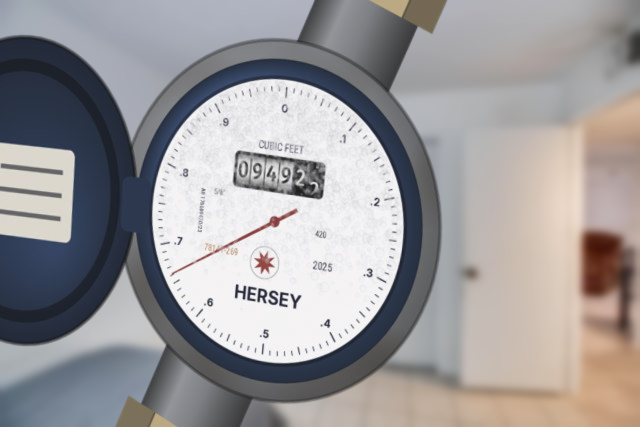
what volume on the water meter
94921.66 ft³
